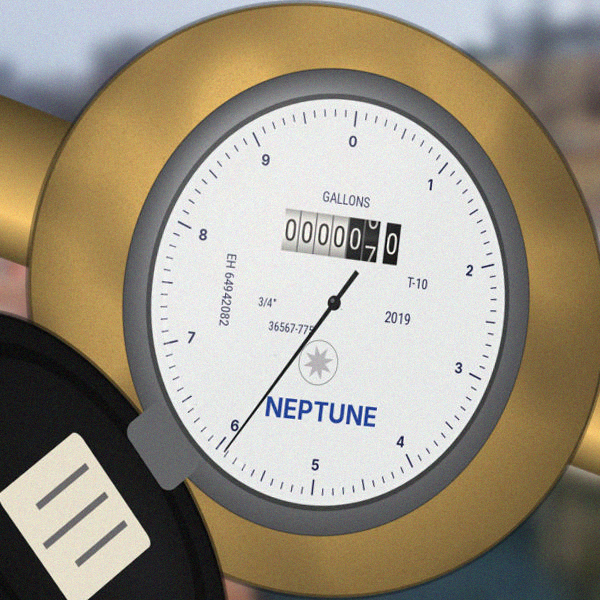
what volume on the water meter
65.9 gal
